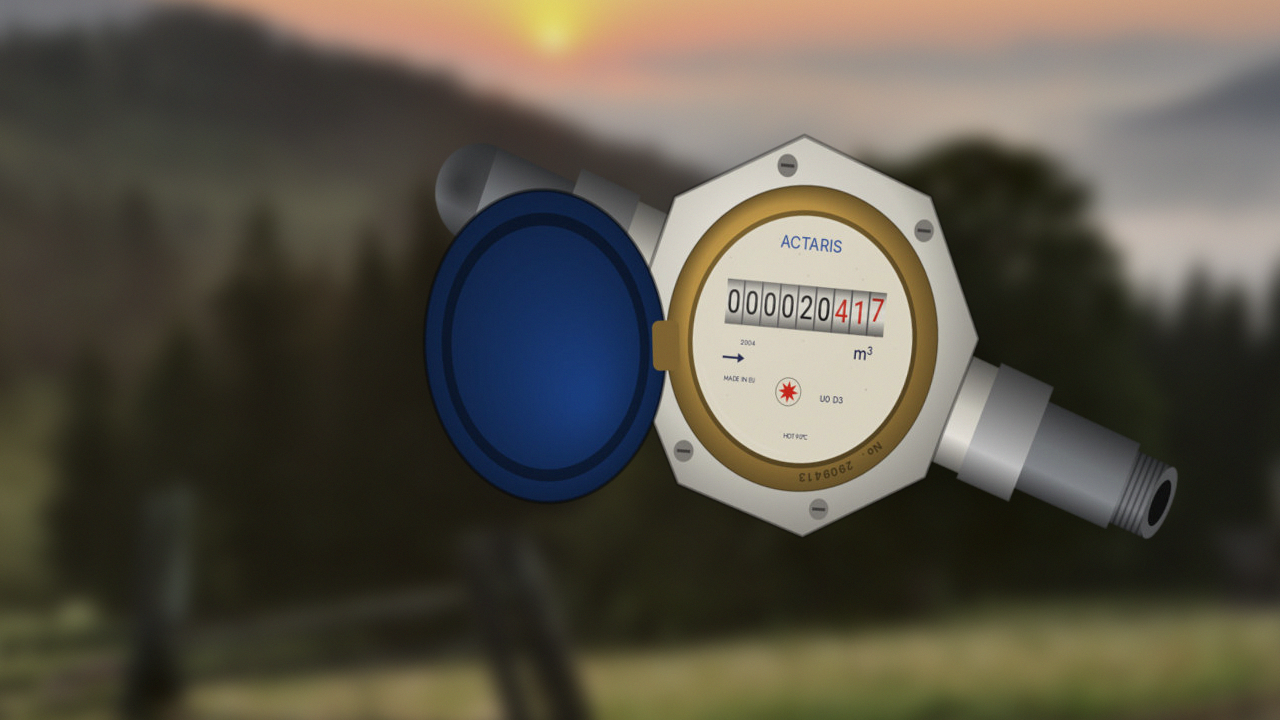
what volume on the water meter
20.417 m³
